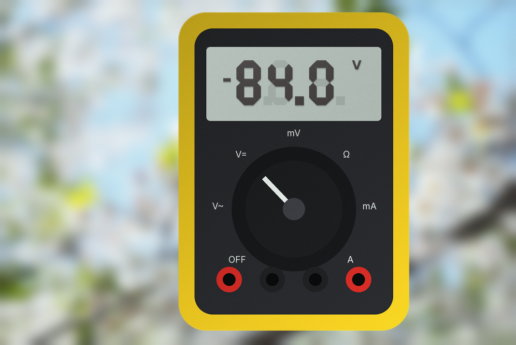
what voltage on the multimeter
-84.0 V
